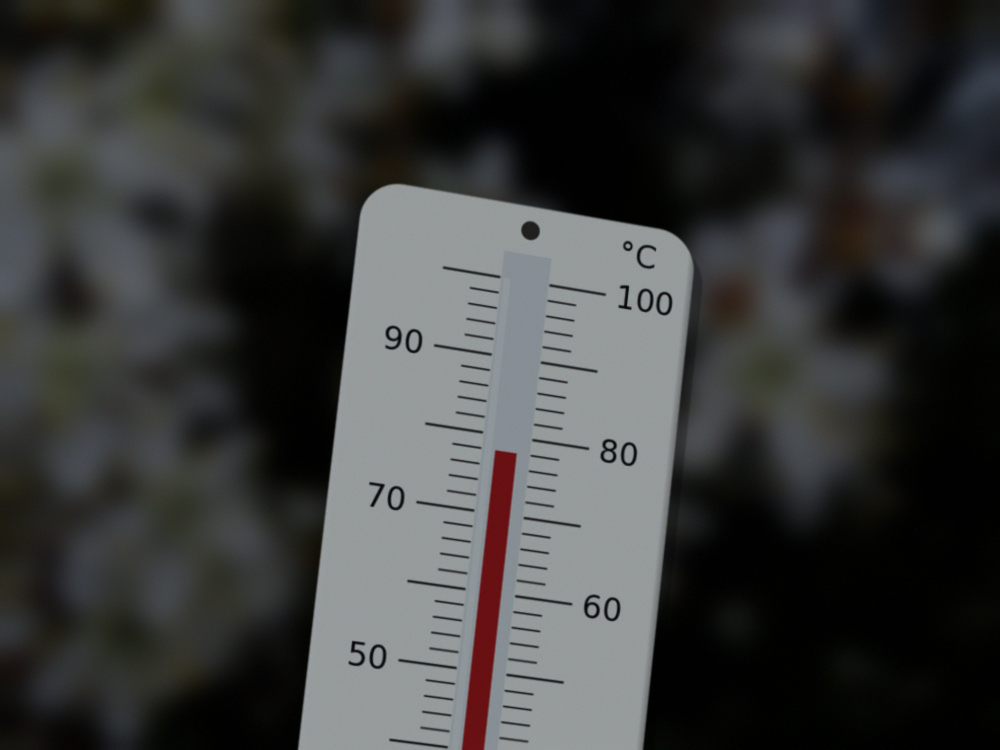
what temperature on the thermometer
78 °C
